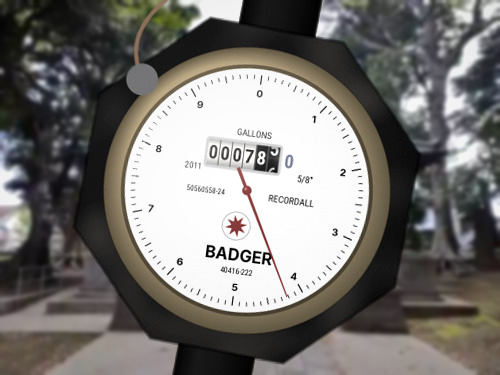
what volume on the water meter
7854.2 gal
